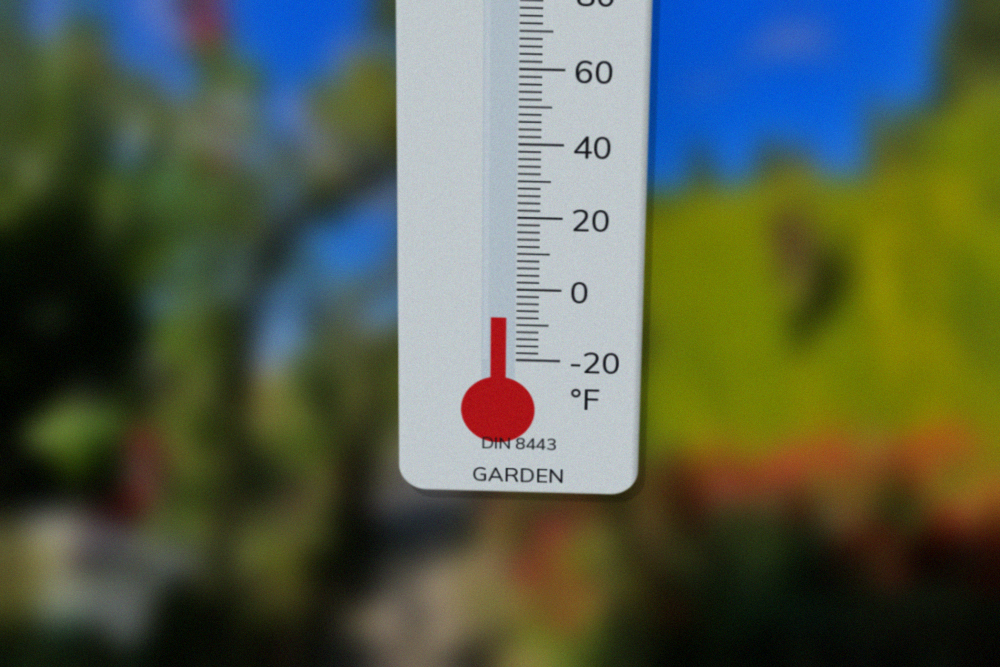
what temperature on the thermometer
-8 °F
